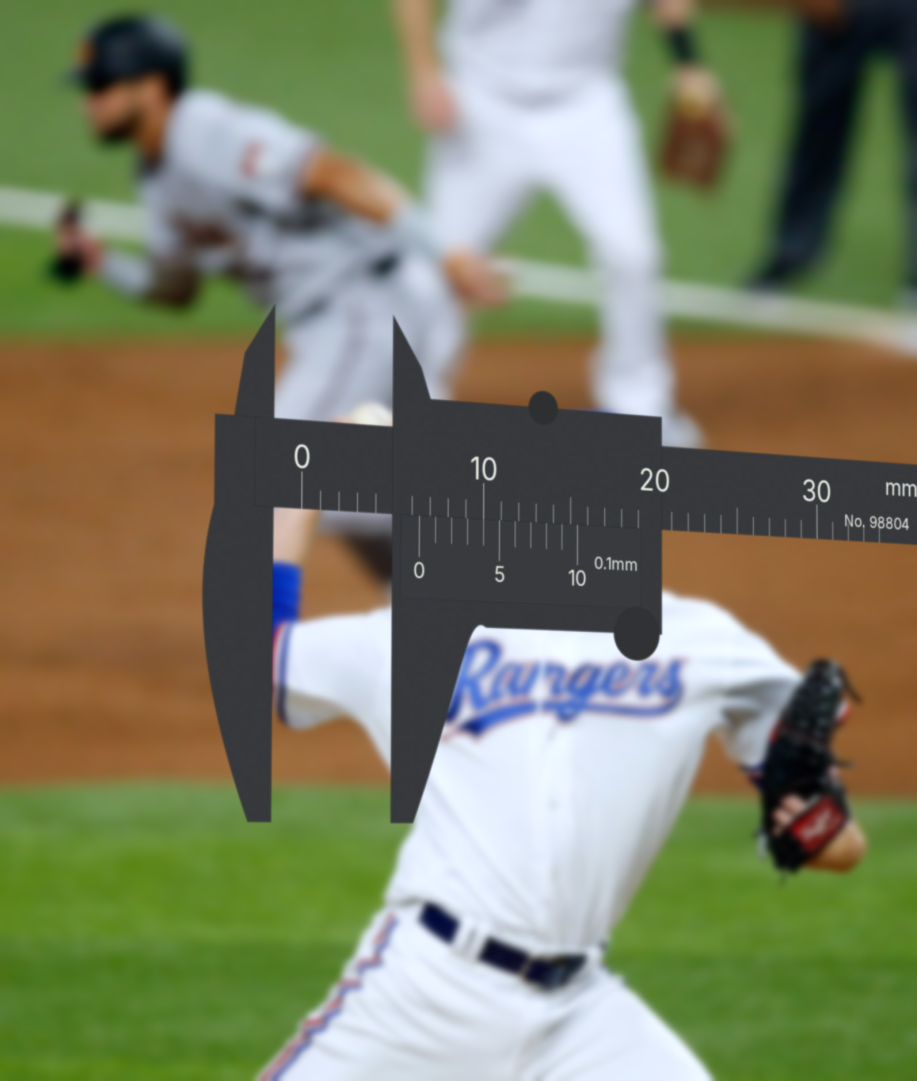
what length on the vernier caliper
6.4 mm
